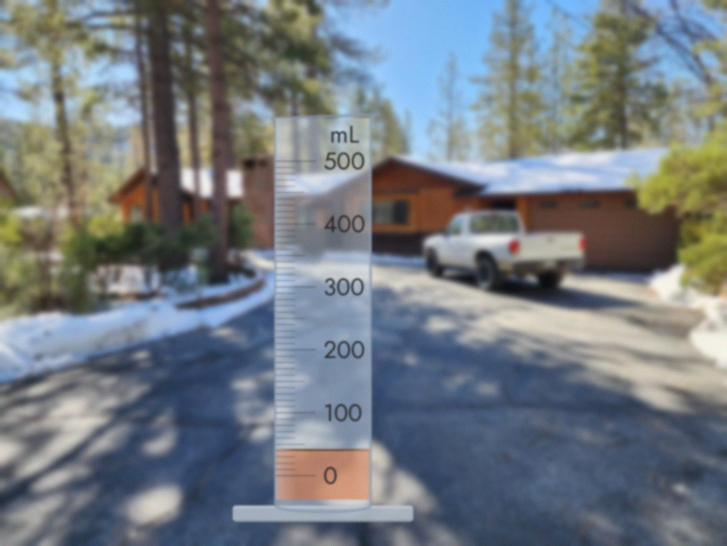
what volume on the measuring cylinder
40 mL
